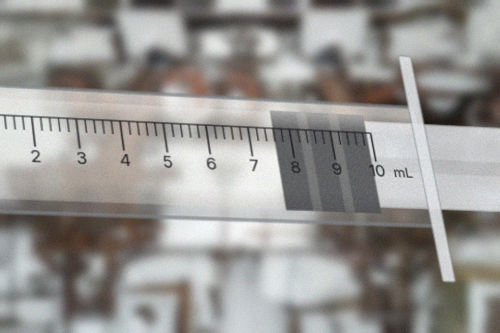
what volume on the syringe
7.6 mL
